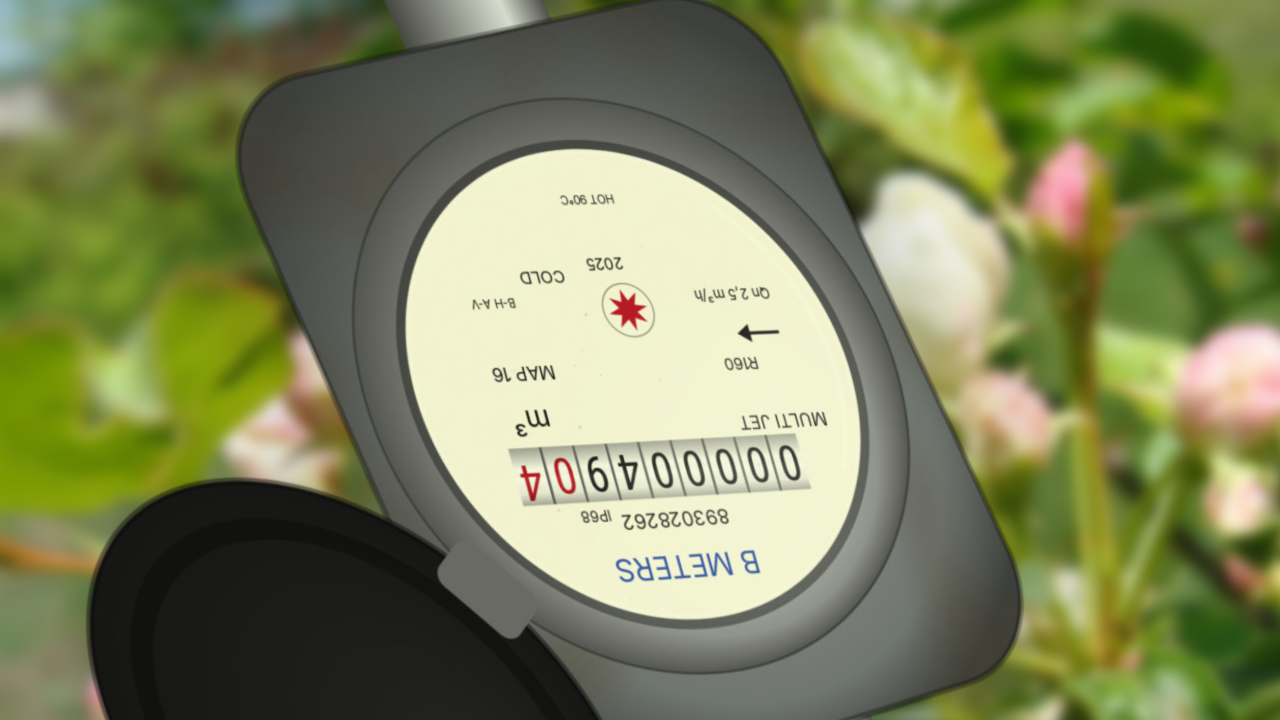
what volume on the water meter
49.04 m³
